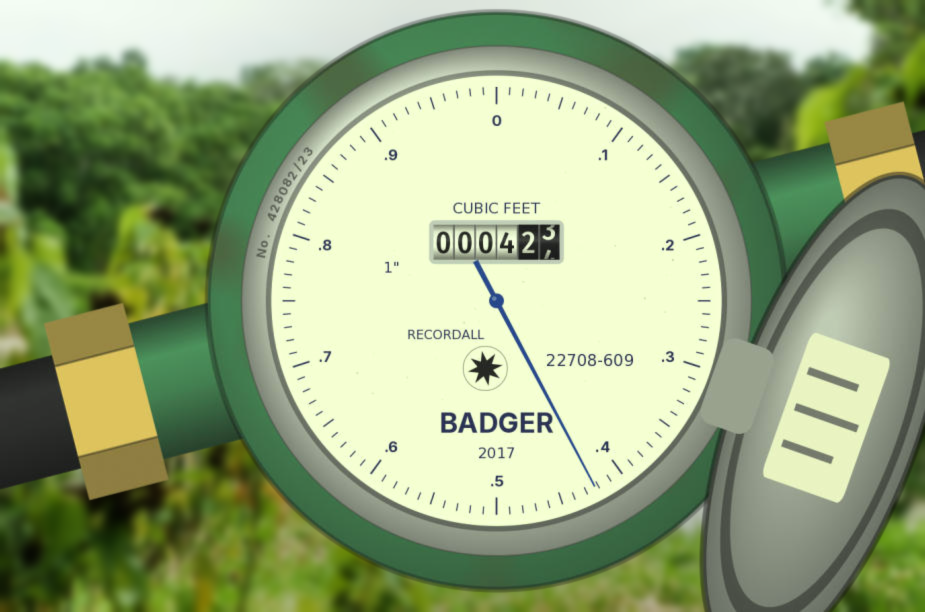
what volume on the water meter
423.42 ft³
